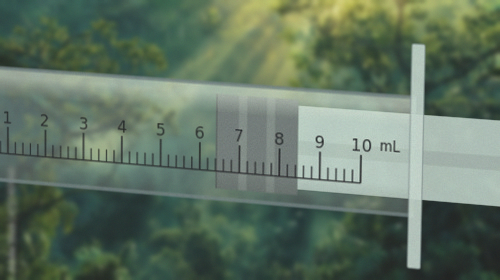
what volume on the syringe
6.4 mL
